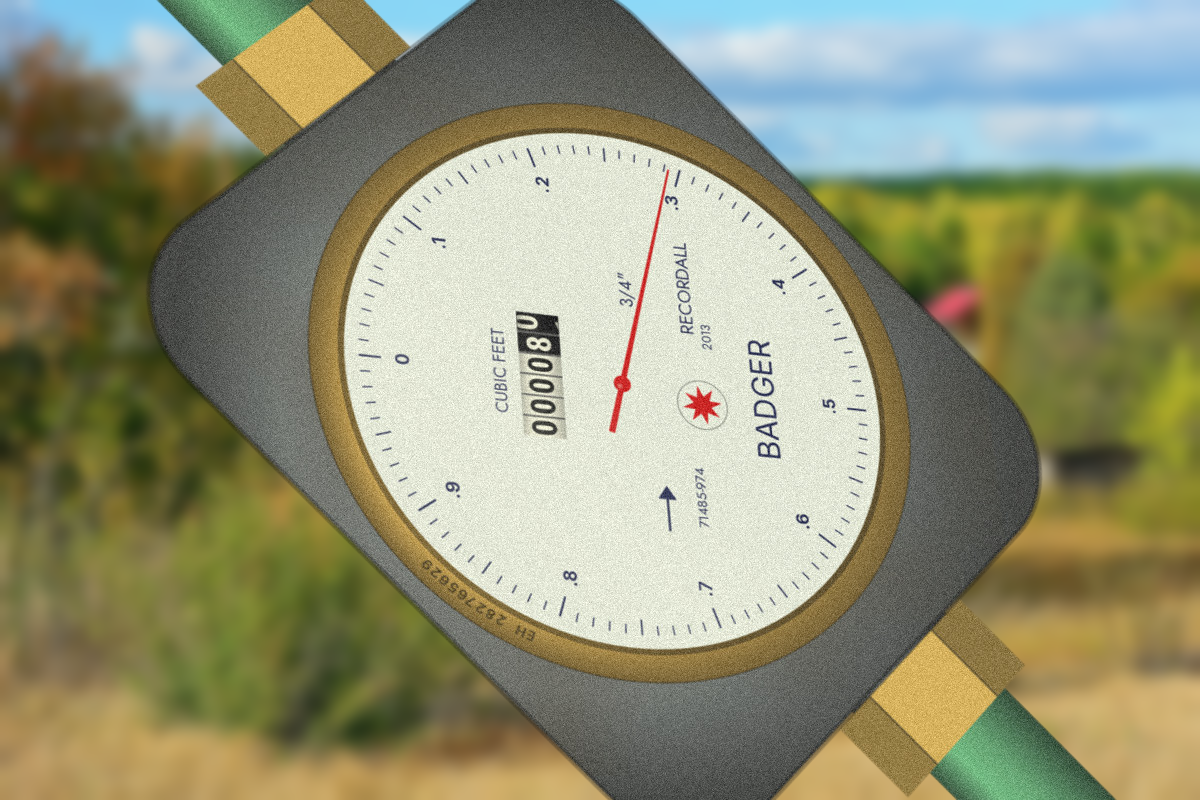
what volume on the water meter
80.29 ft³
